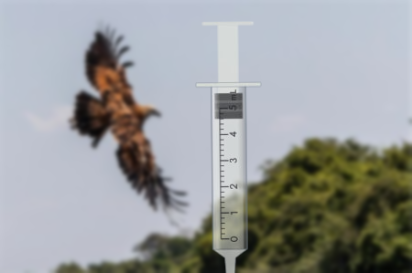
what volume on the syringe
4.6 mL
